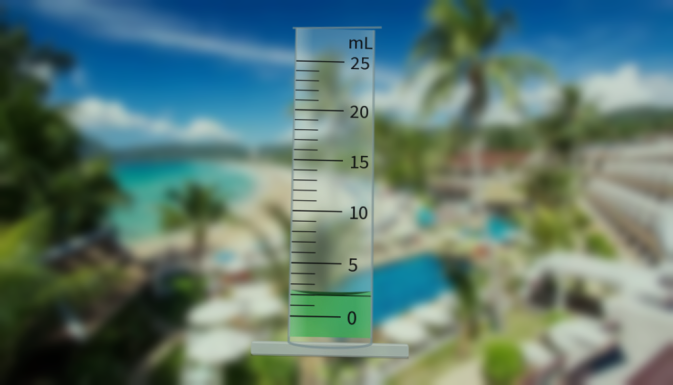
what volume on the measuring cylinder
2 mL
